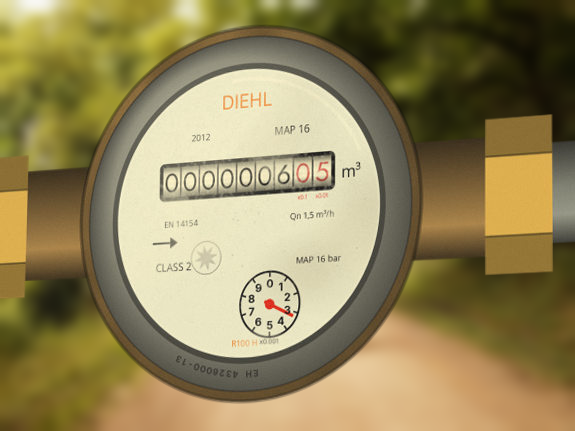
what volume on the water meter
6.053 m³
